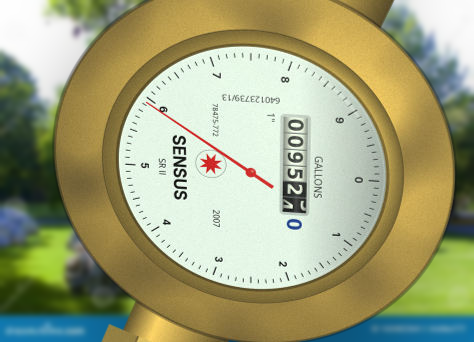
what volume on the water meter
95235.9 gal
